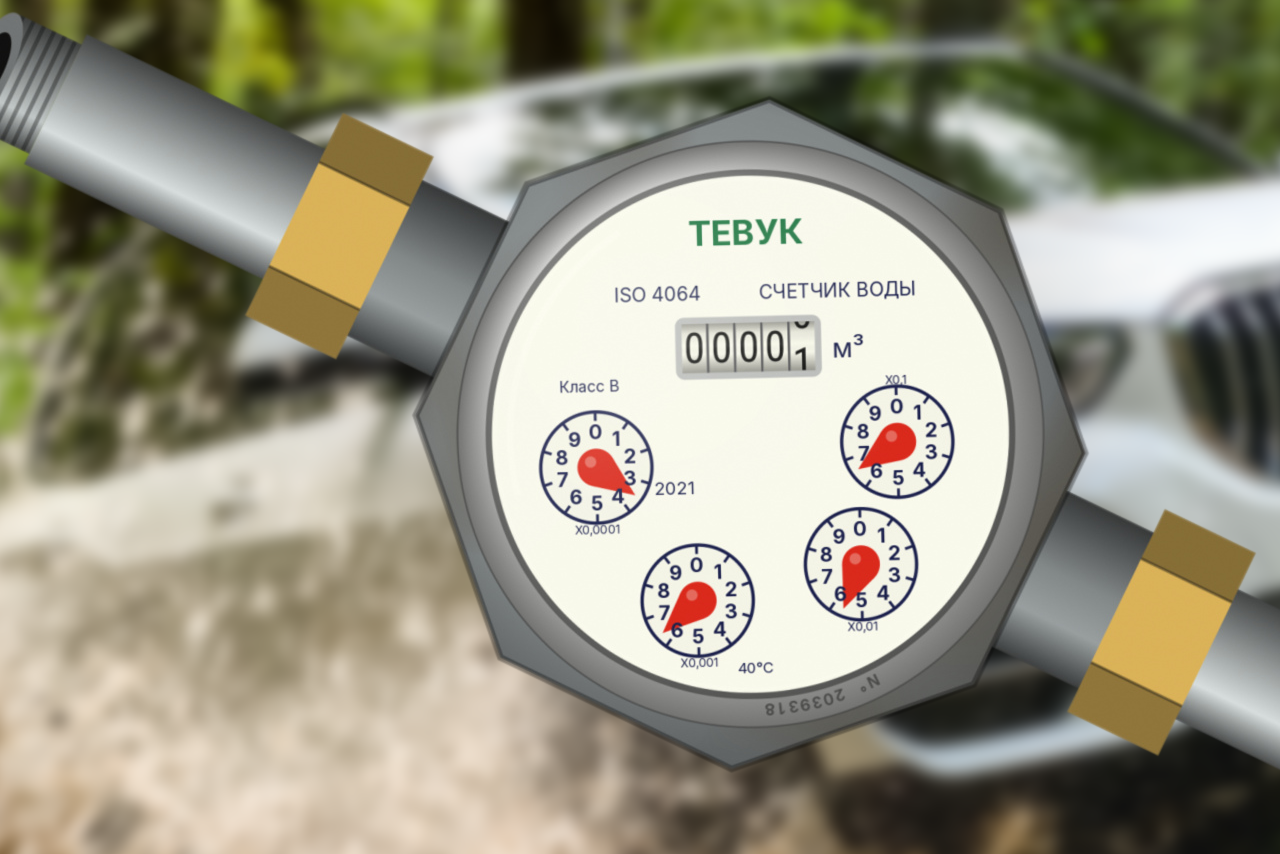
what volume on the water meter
0.6563 m³
